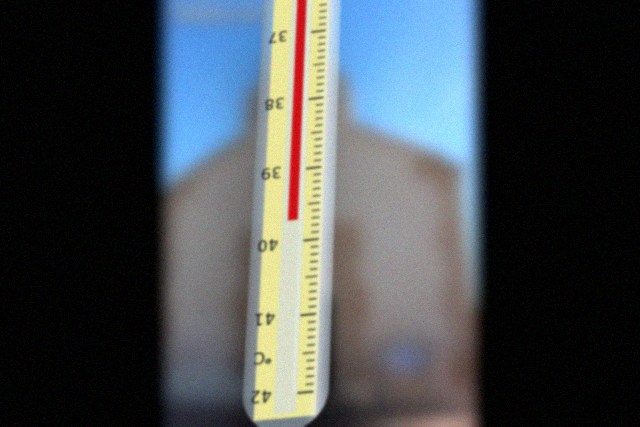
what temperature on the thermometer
39.7 °C
